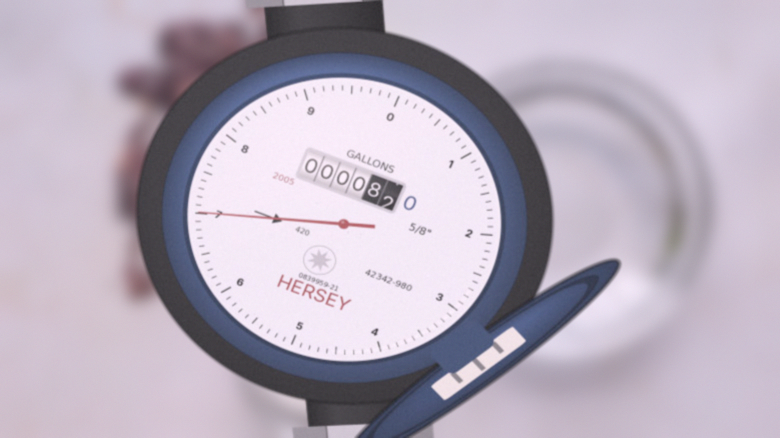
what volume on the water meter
817.0 gal
